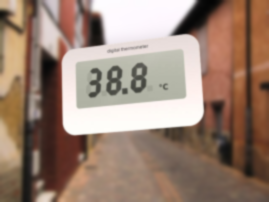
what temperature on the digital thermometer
38.8 °C
